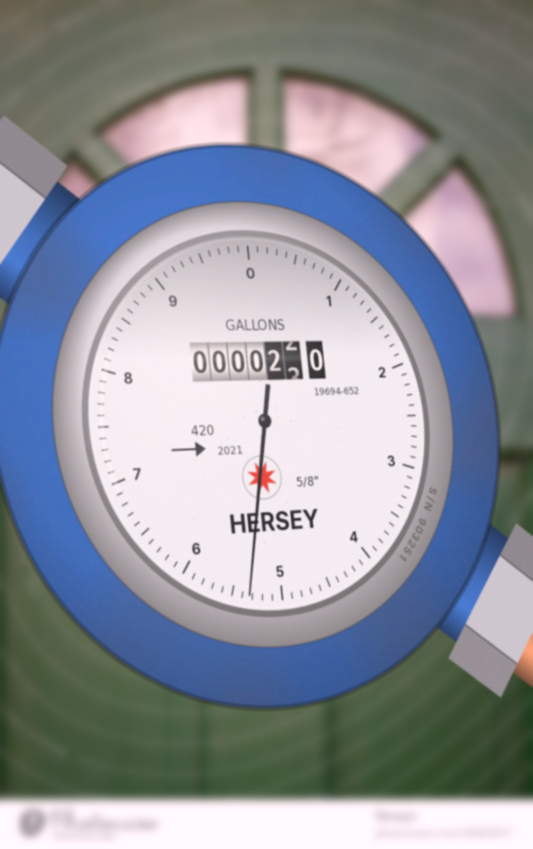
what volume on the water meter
225.3 gal
